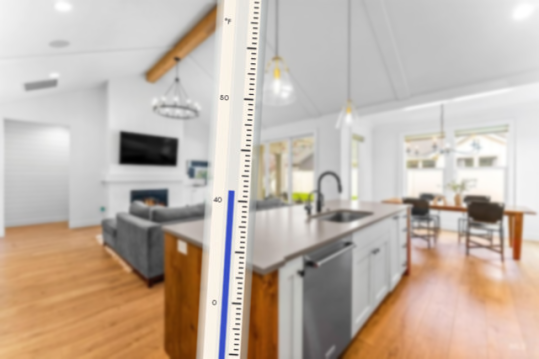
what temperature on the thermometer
44 °F
